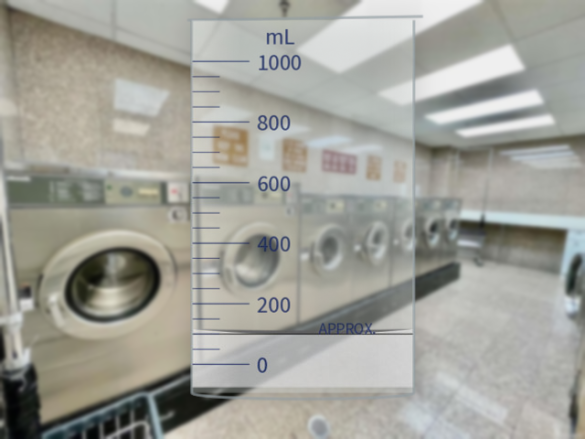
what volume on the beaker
100 mL
